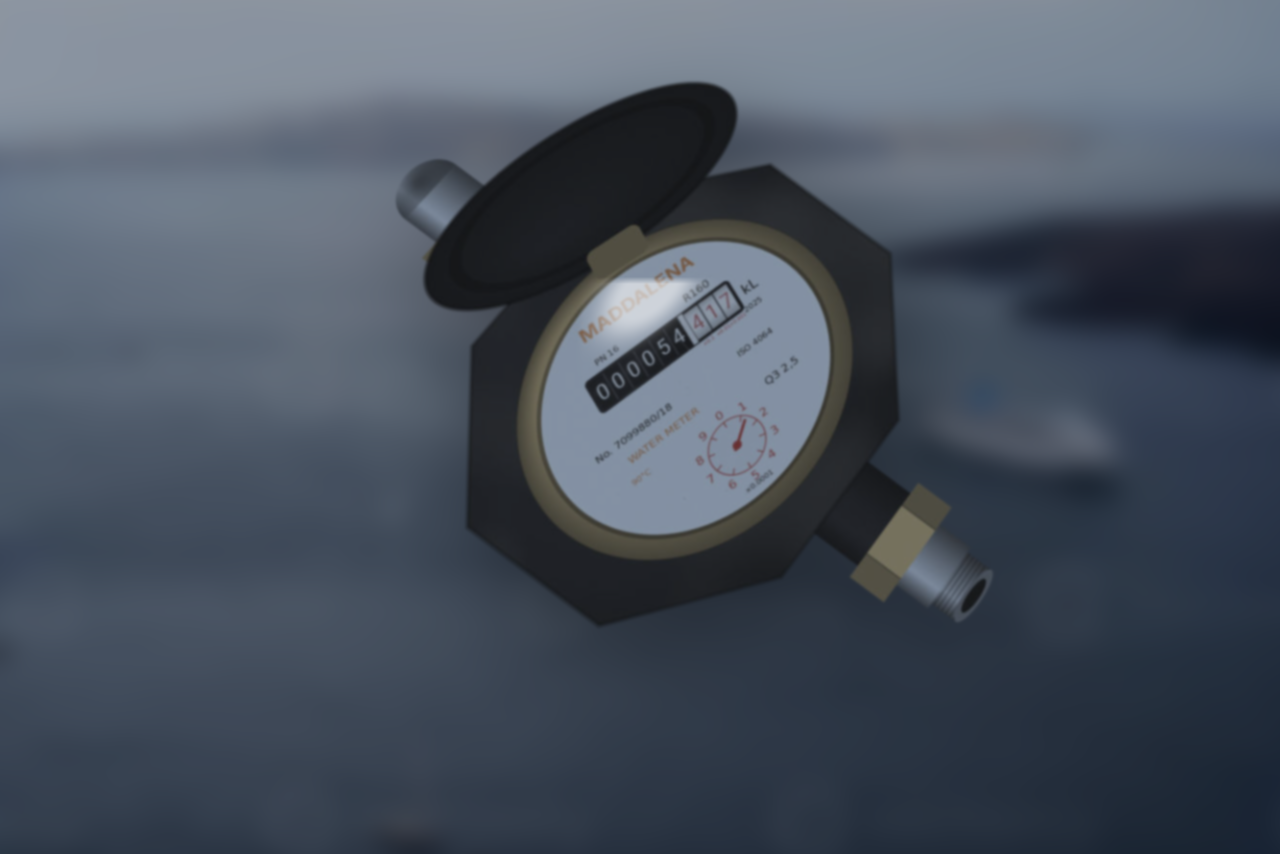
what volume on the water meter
54.4171 kL
